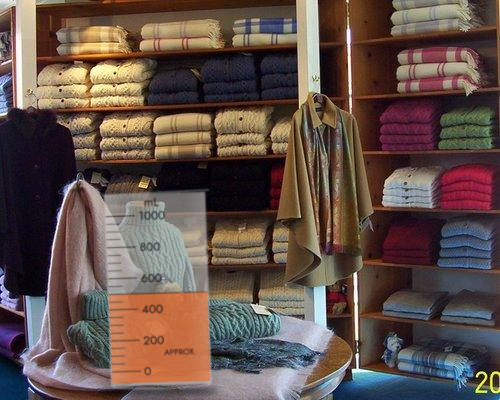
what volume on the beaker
500 mL
